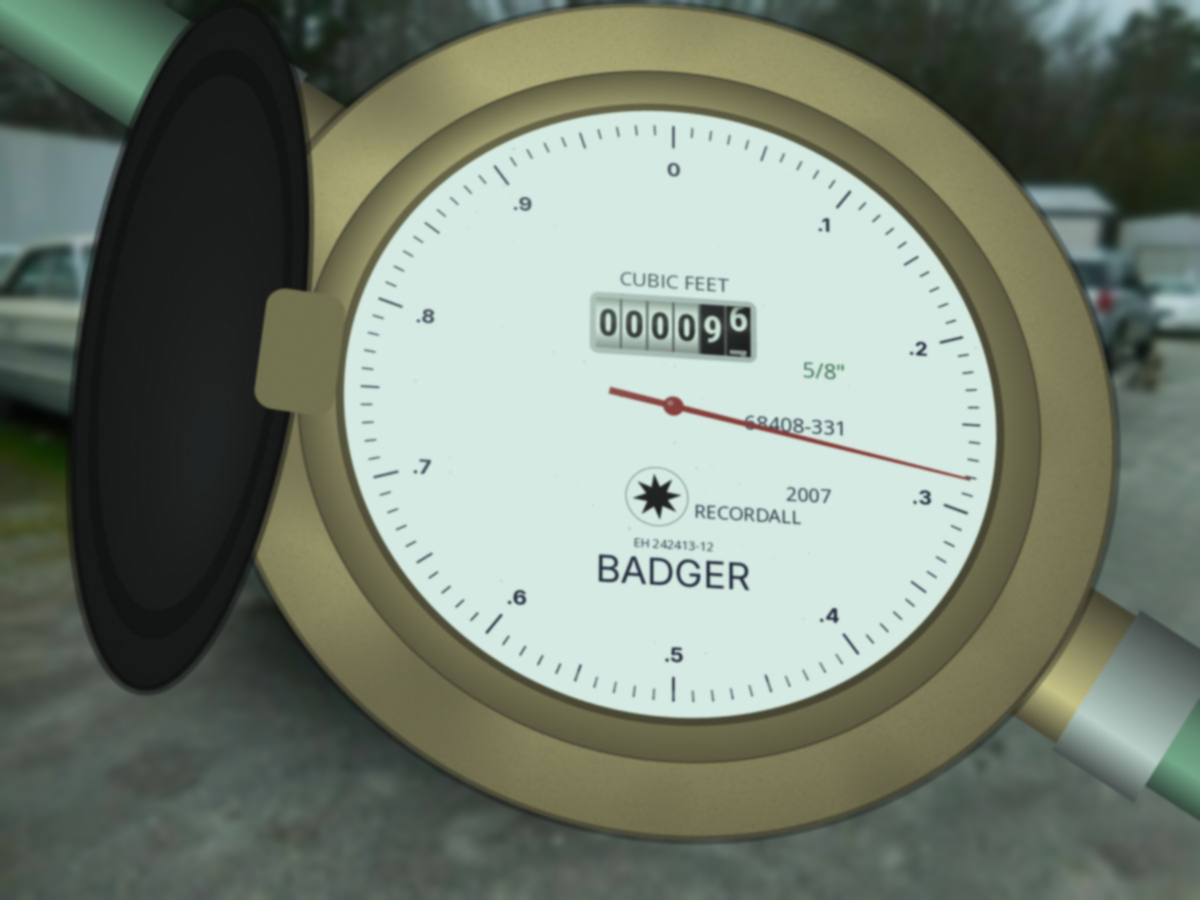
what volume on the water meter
96.28 ft³
